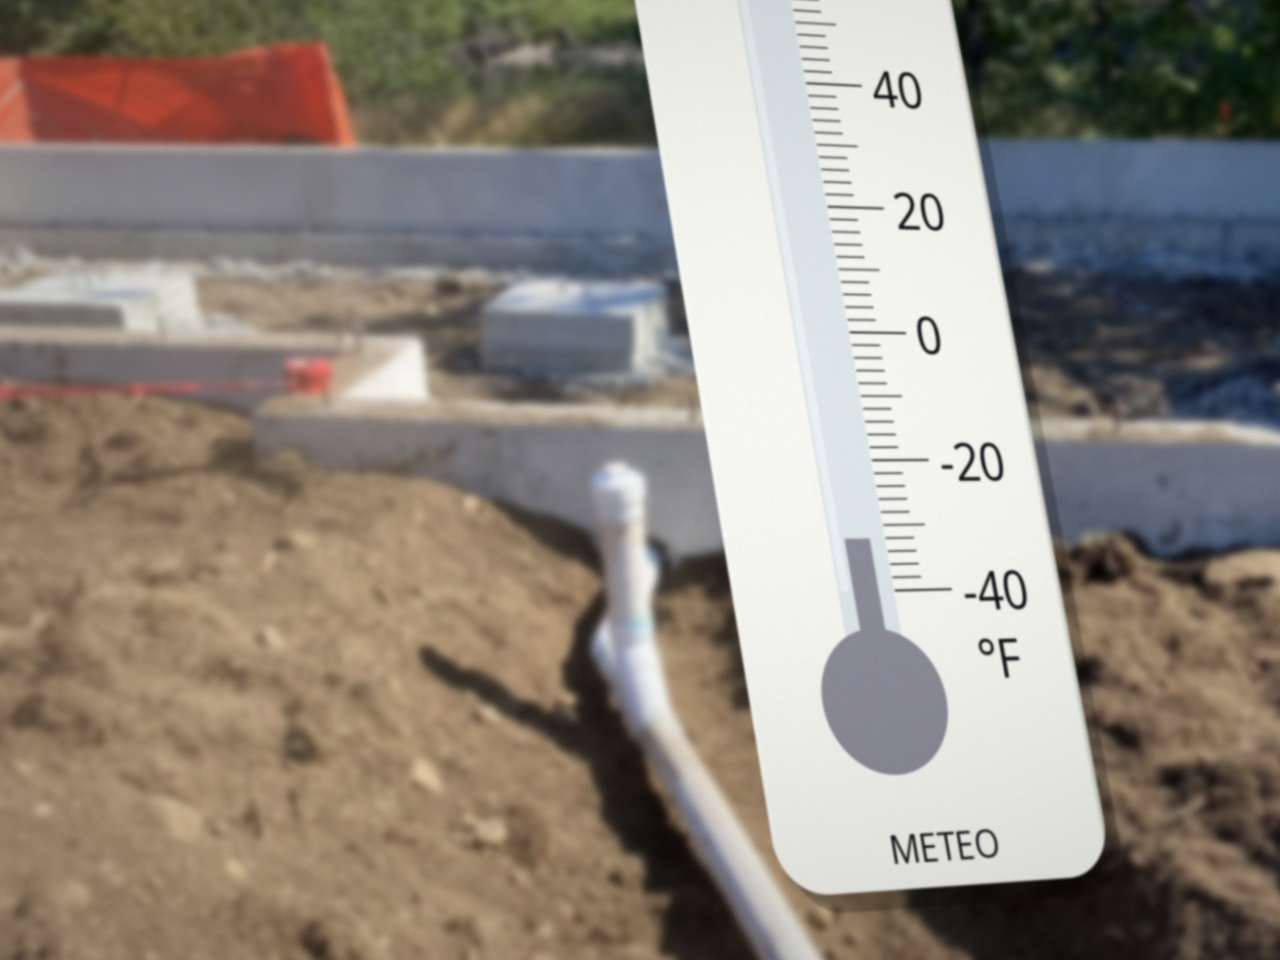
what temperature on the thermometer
-32 °F
